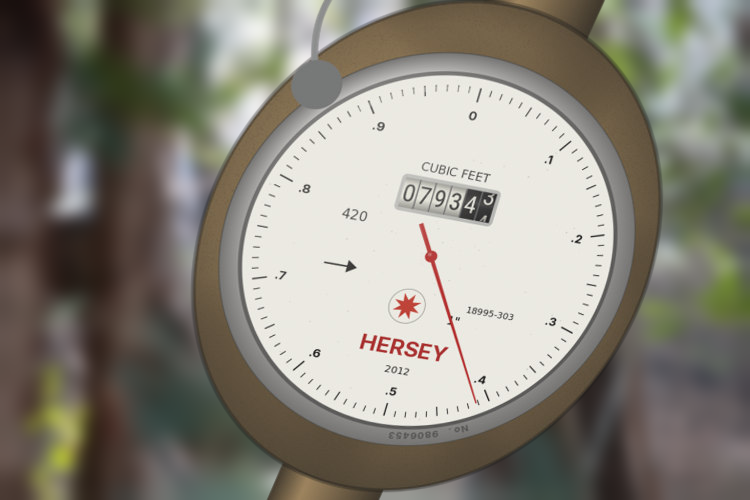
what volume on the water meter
79343.41 ft³
